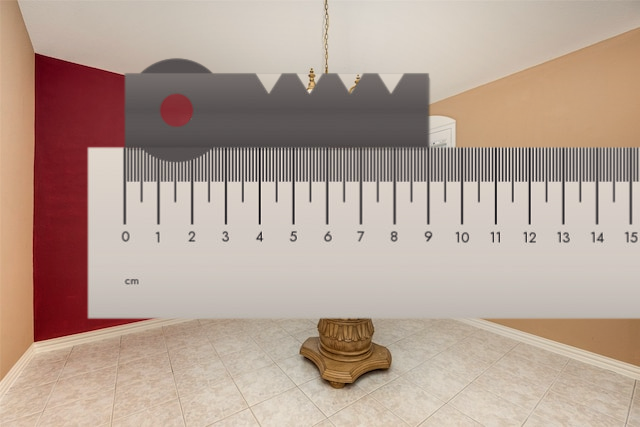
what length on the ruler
9 cm
